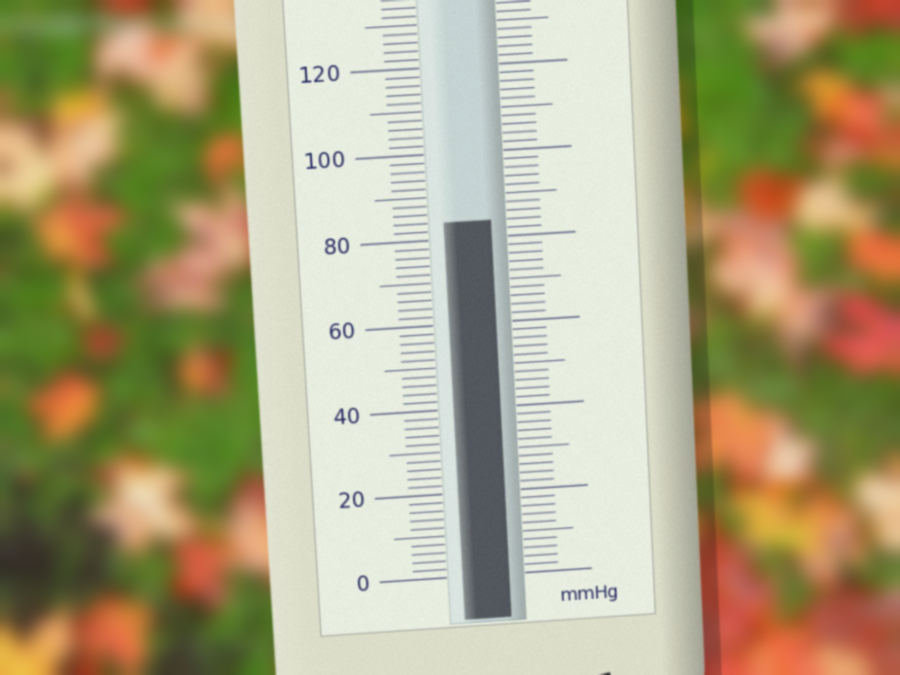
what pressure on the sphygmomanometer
84 mmHg
